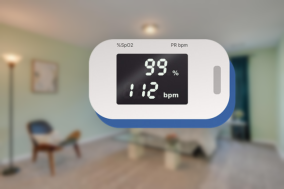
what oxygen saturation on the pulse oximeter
99 %
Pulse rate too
112 bpm
